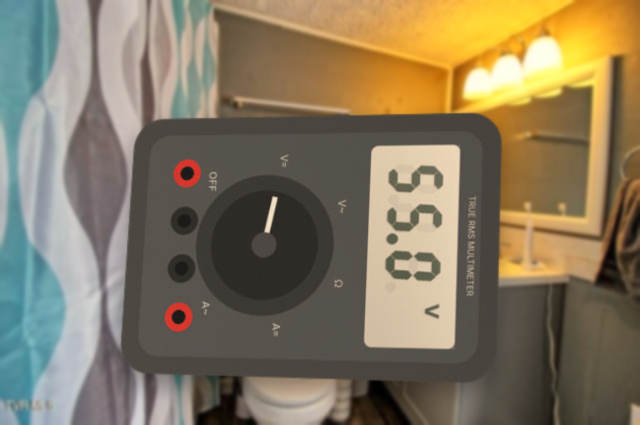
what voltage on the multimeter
55.0 V
